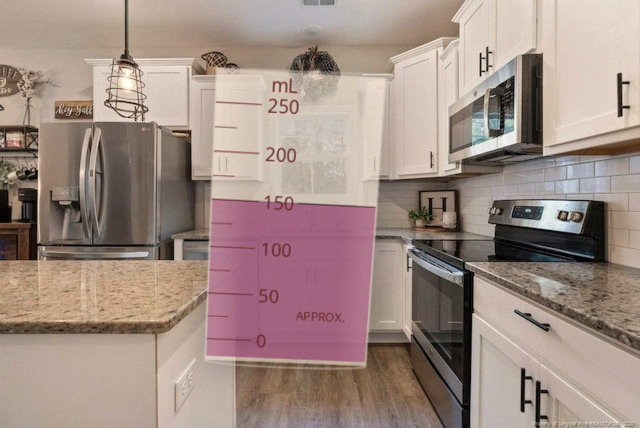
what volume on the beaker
150 mL
